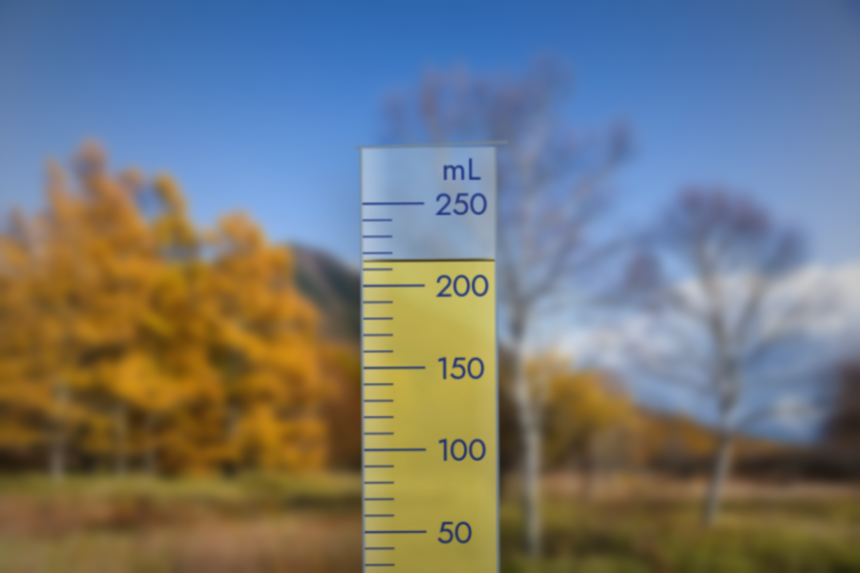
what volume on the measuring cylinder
215 mL
